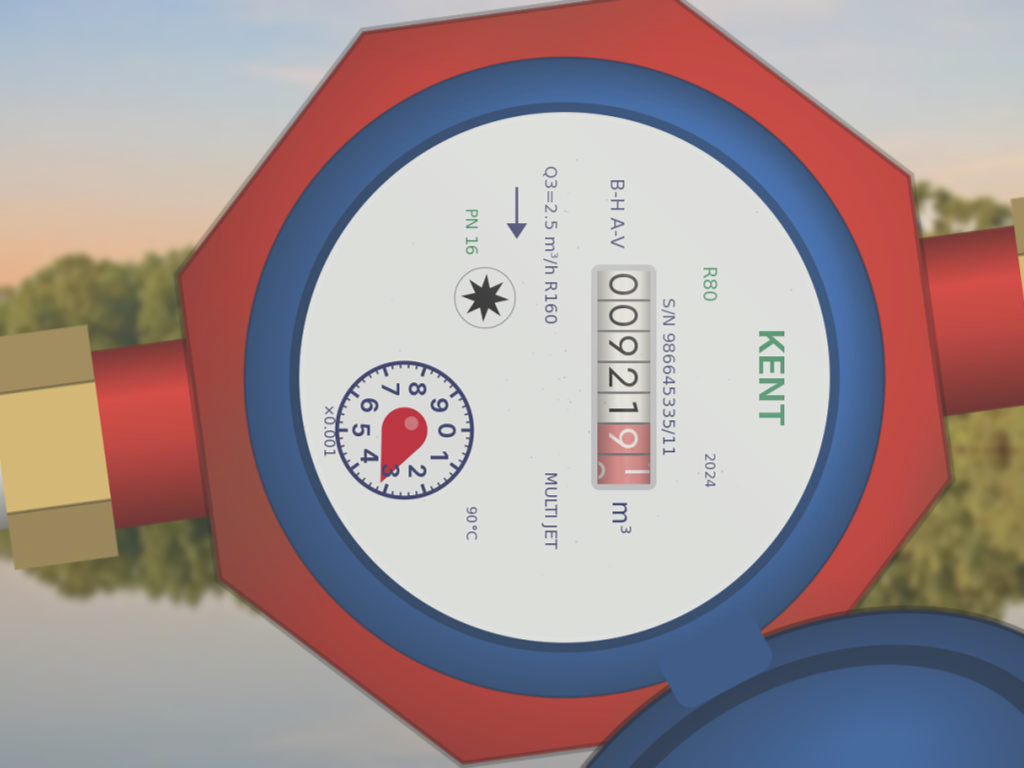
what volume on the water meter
921.913 m³
